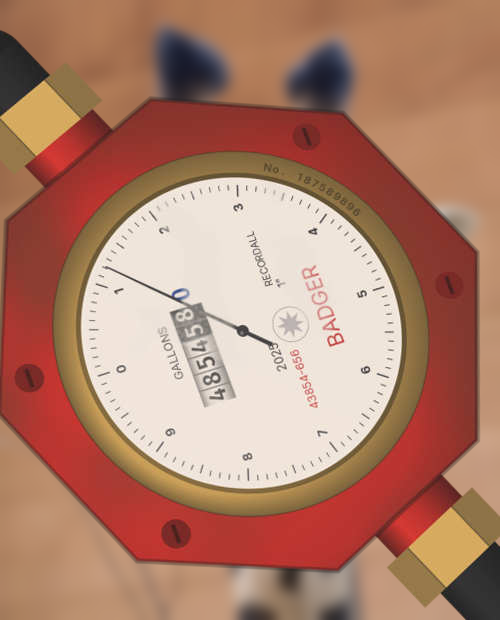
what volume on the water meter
4854581.2 gal
